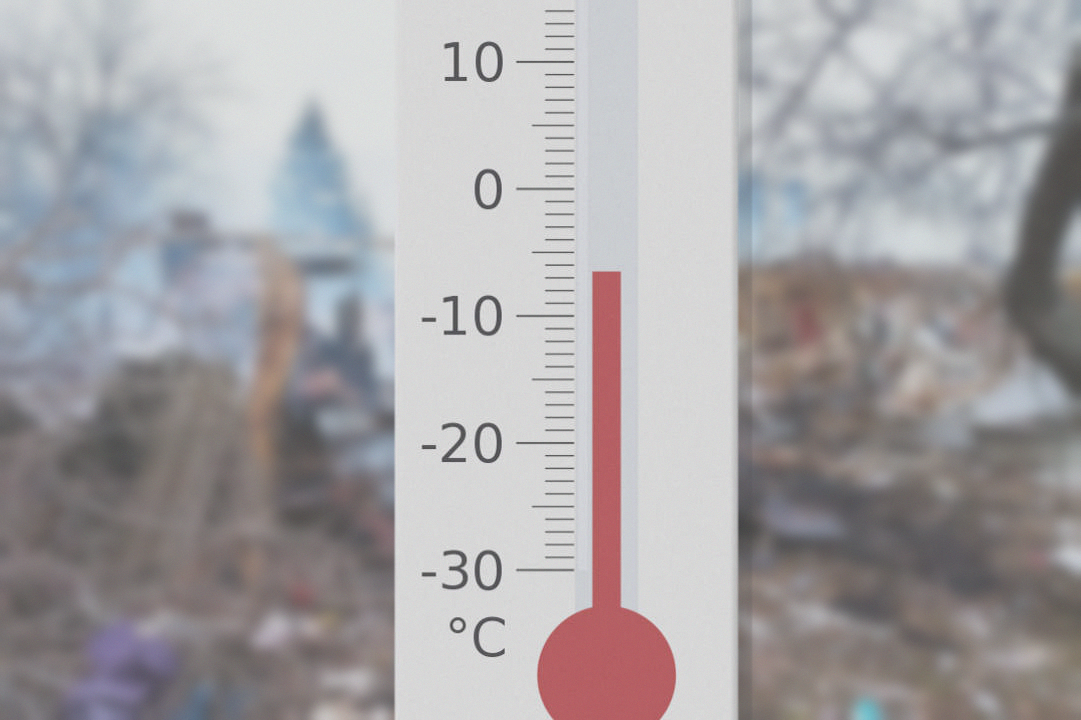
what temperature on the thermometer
-6.5 °C
